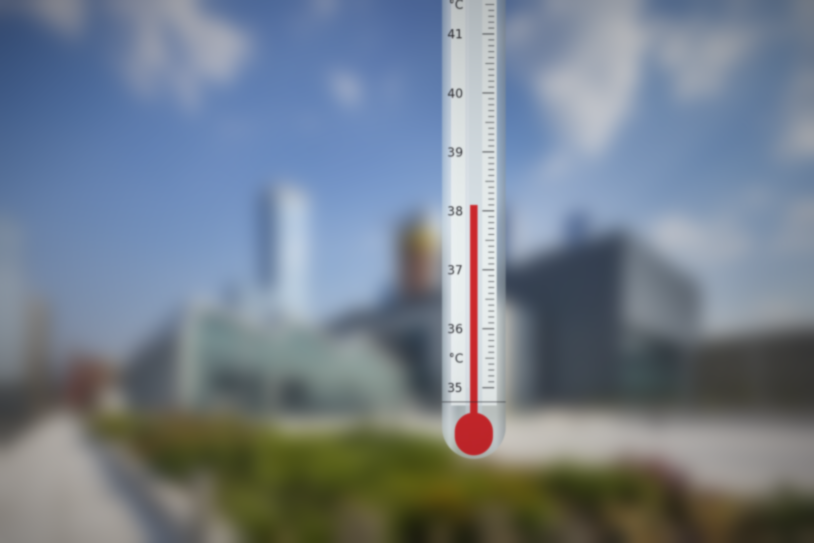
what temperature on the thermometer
38.1 °C
